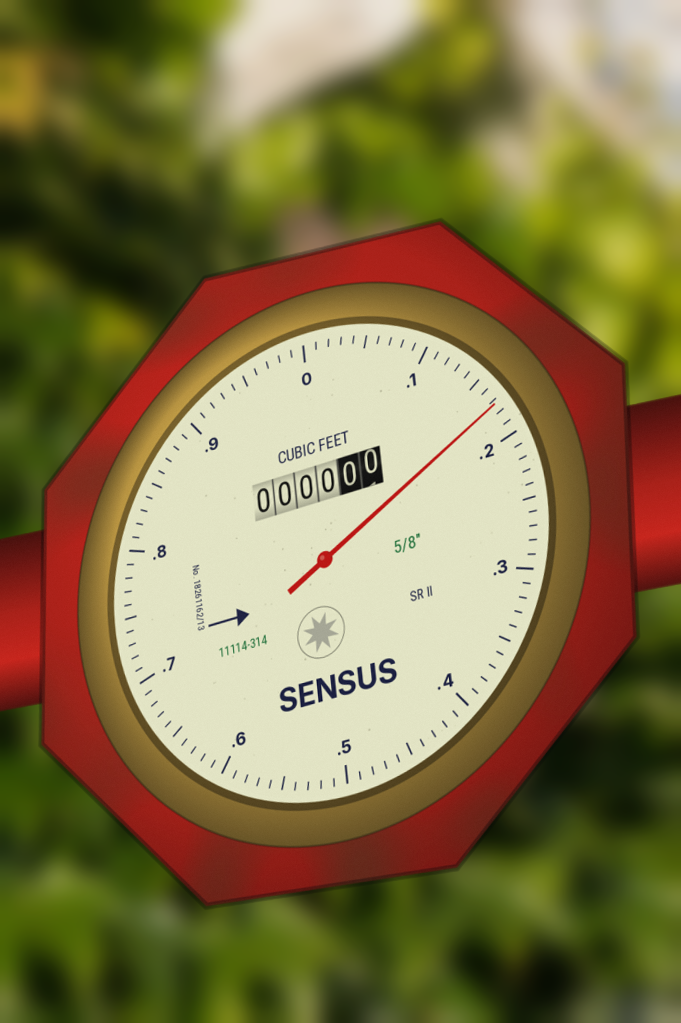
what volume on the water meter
0.17 ft³
